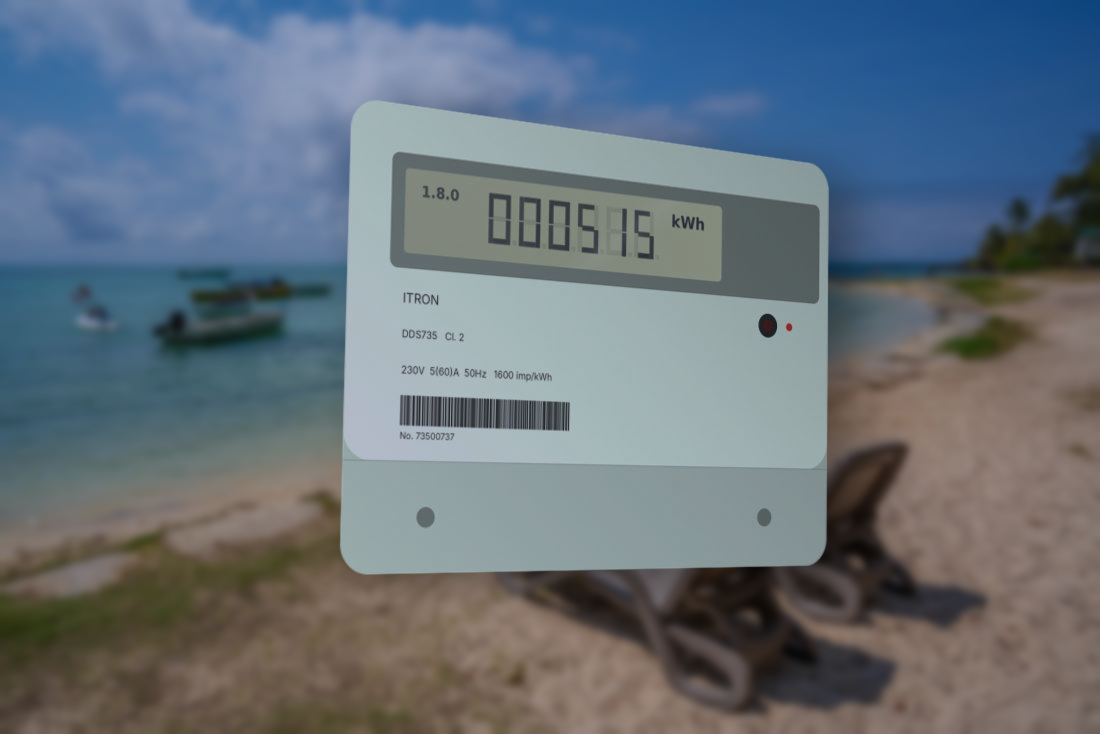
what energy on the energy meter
515 kWh
